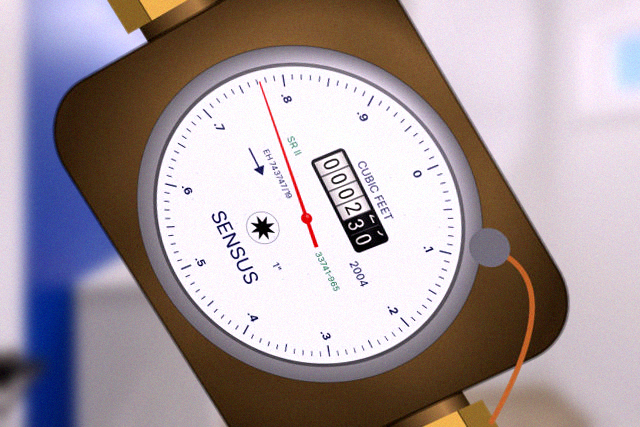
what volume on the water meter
229.77 ft³
